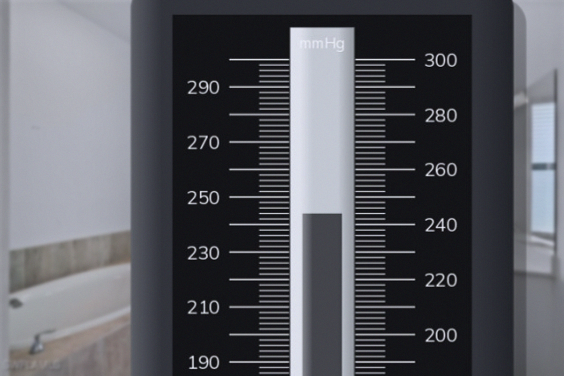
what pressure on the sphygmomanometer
244 mmHg
